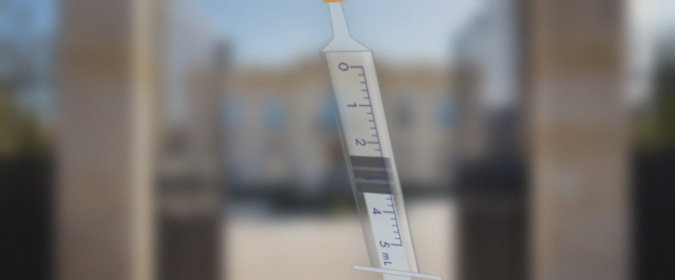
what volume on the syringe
2.4 mL
